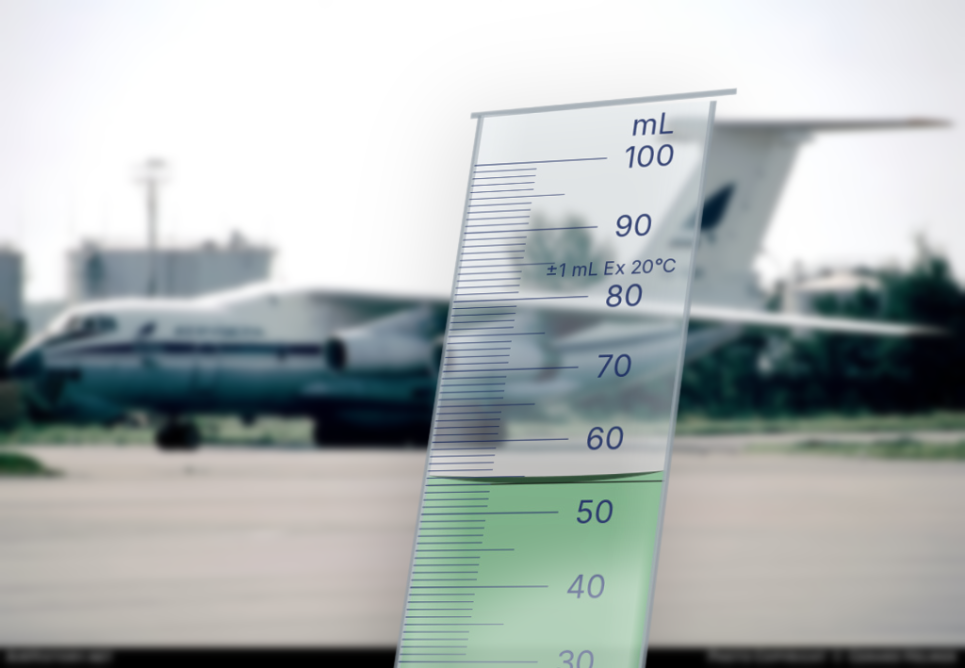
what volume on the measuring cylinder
54 mL
